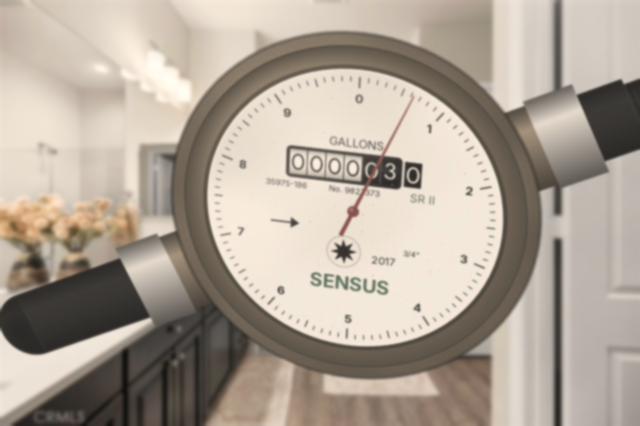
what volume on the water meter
30.6 gal
